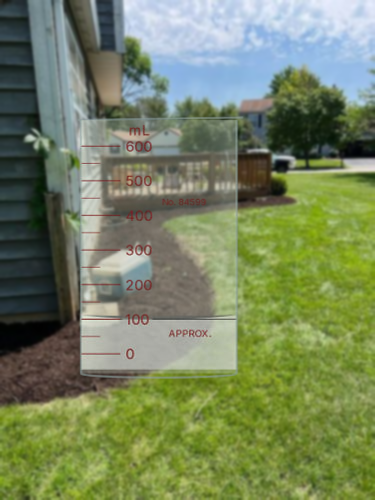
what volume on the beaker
100 mL
